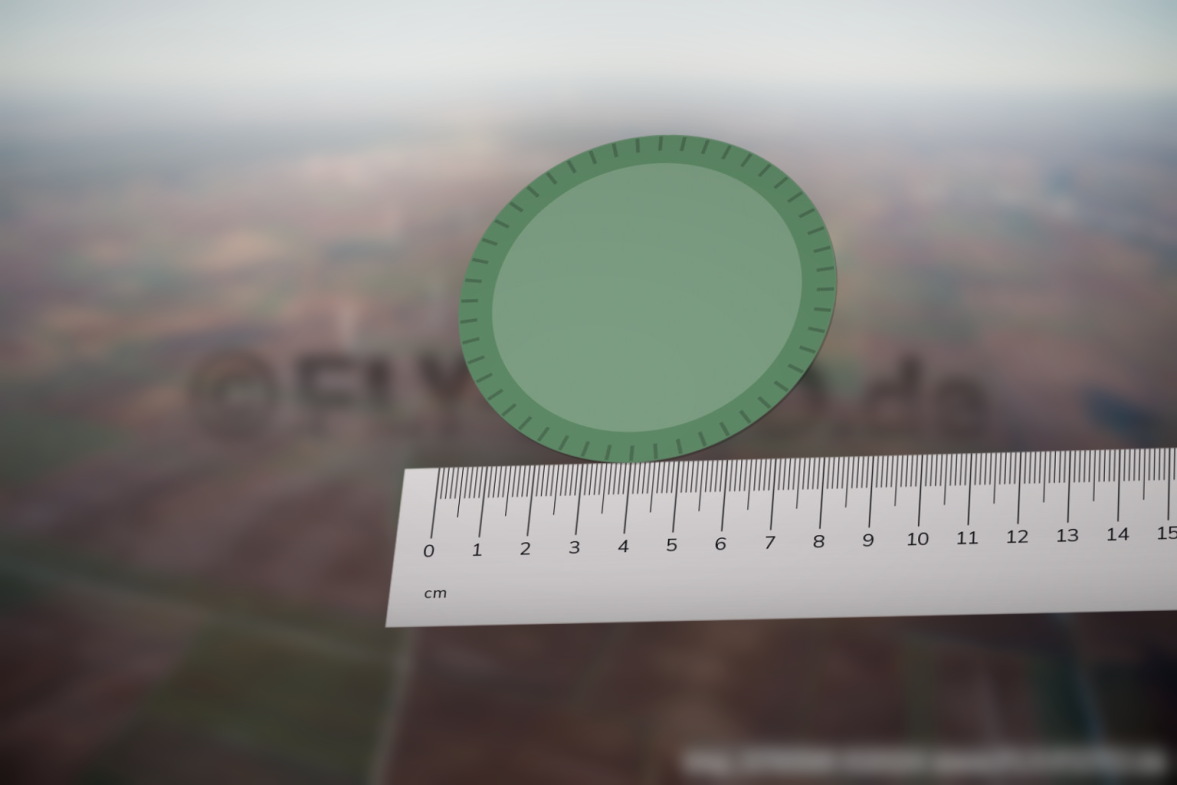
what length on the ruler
8 cm
